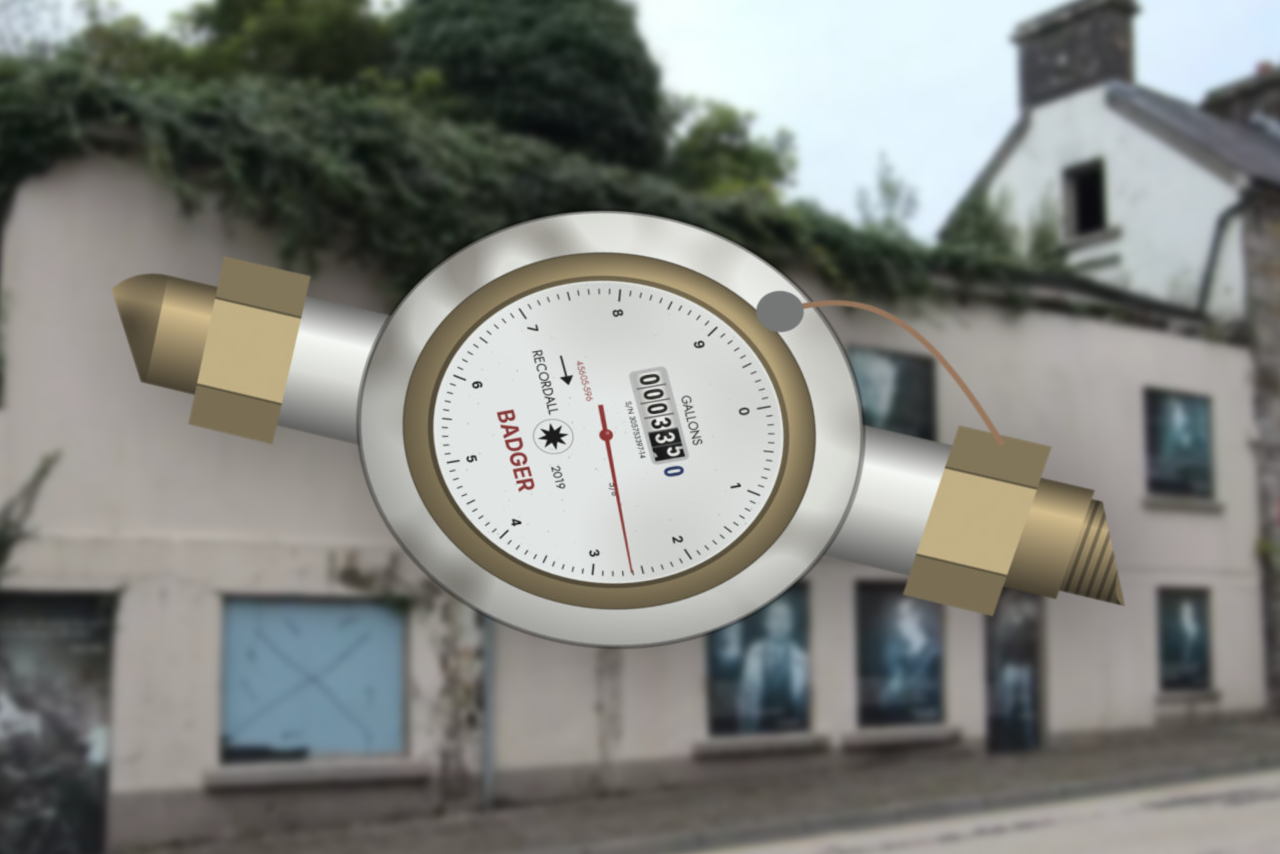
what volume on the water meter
3352.6 gal
